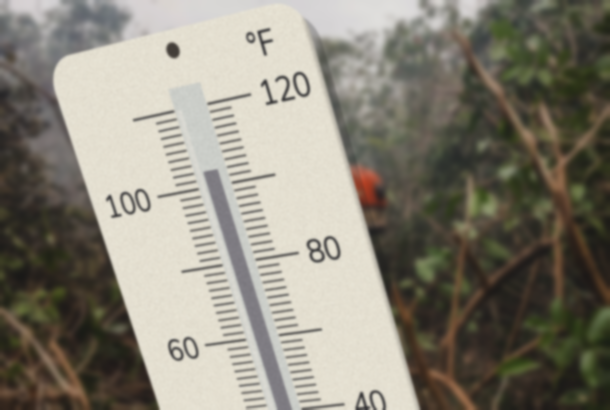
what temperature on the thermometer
104 °F
